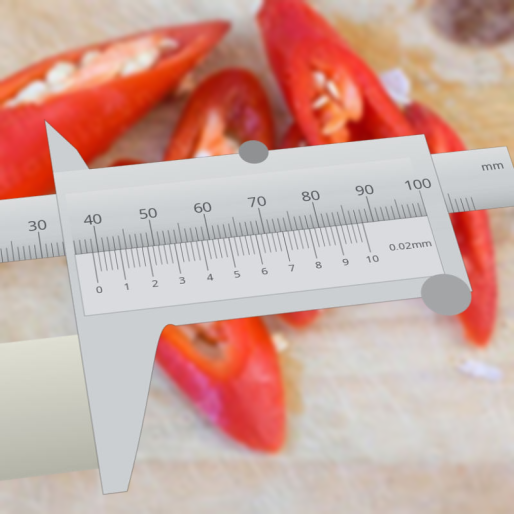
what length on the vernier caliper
39.0 mm
